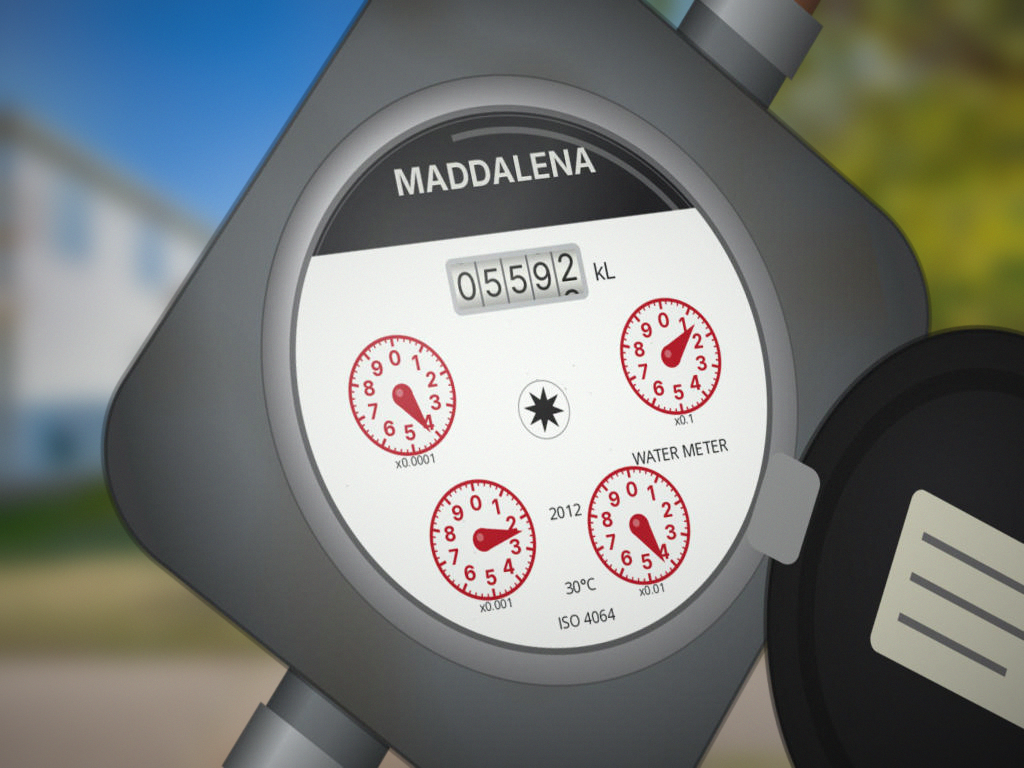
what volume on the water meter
5592.1424 kL
